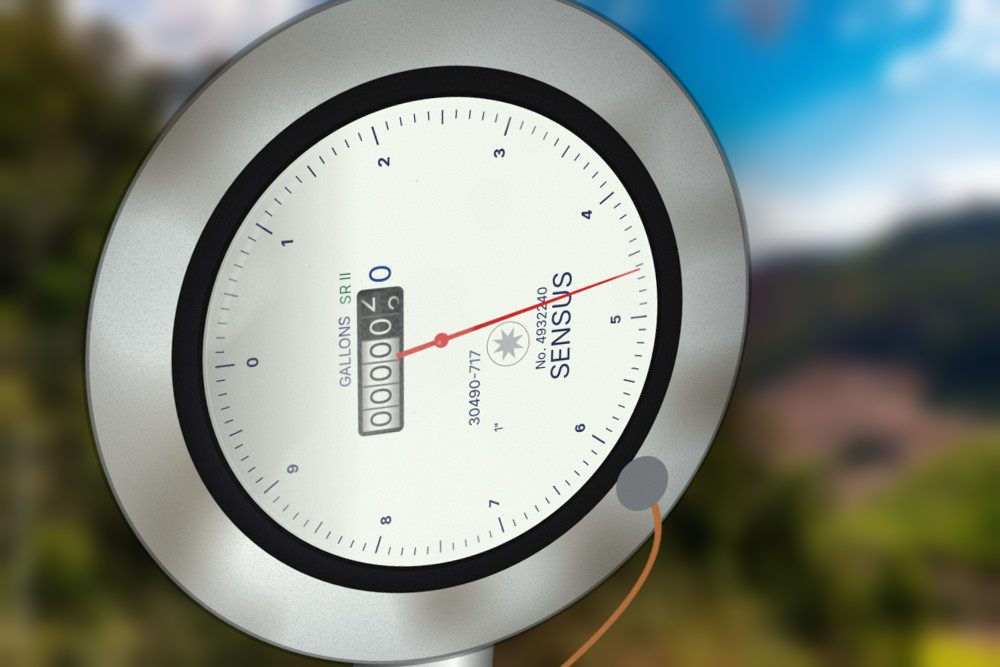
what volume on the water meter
24.6 gal
